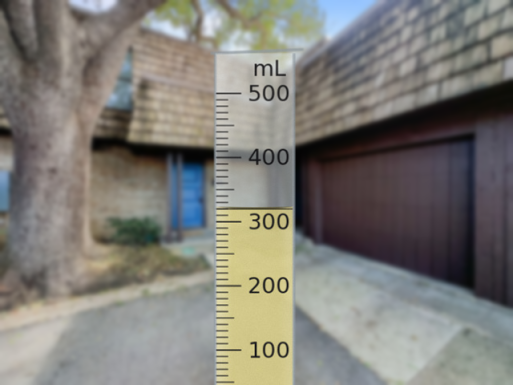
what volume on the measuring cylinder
320 mL
